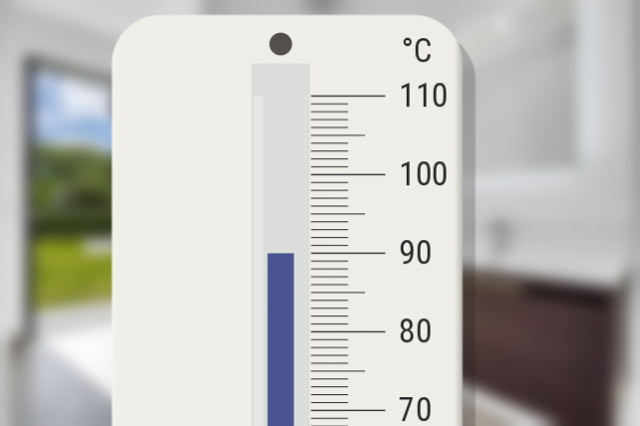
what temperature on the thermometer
90 °C
